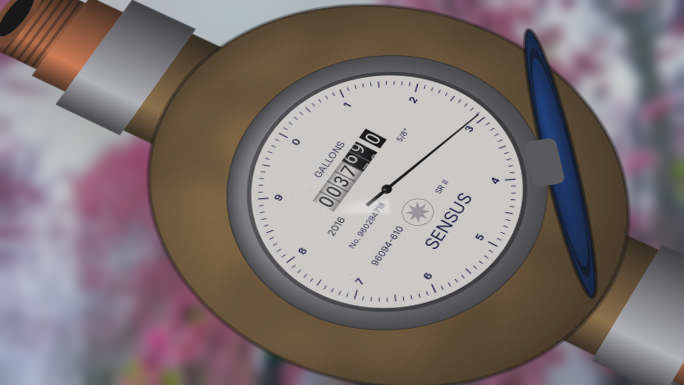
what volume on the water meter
37692.9 gal
